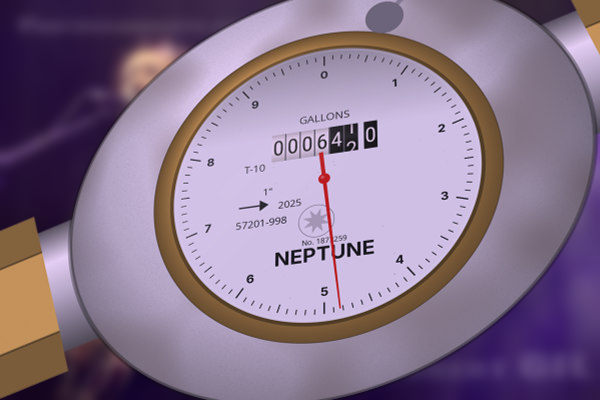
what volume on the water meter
6414.8 gal
